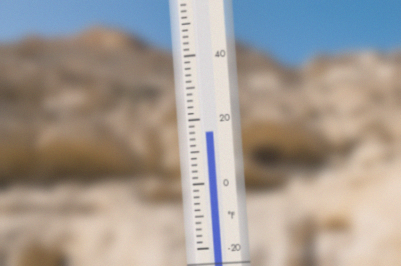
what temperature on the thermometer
16 °F
